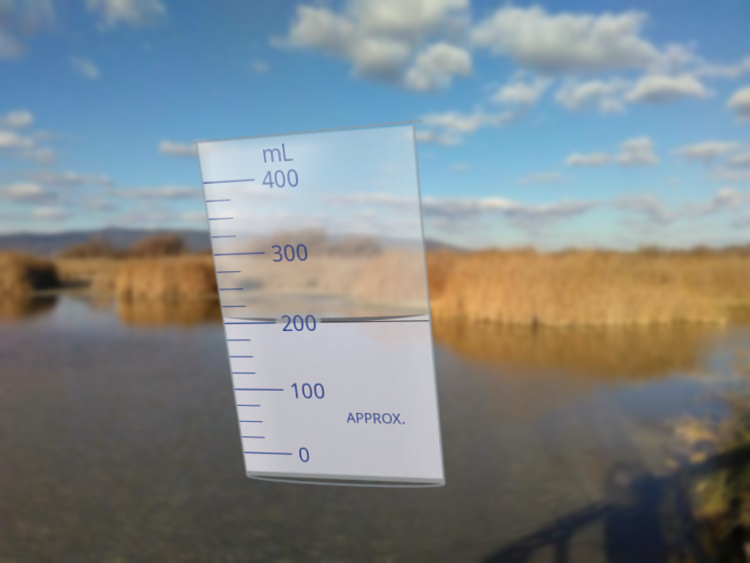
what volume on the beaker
200 mL
